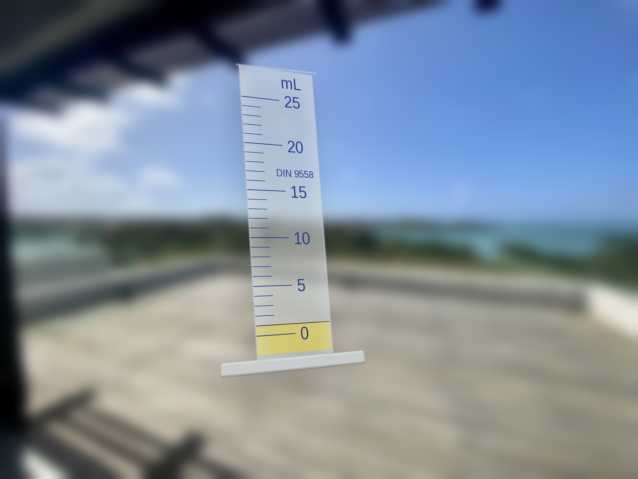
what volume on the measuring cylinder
1 mL
